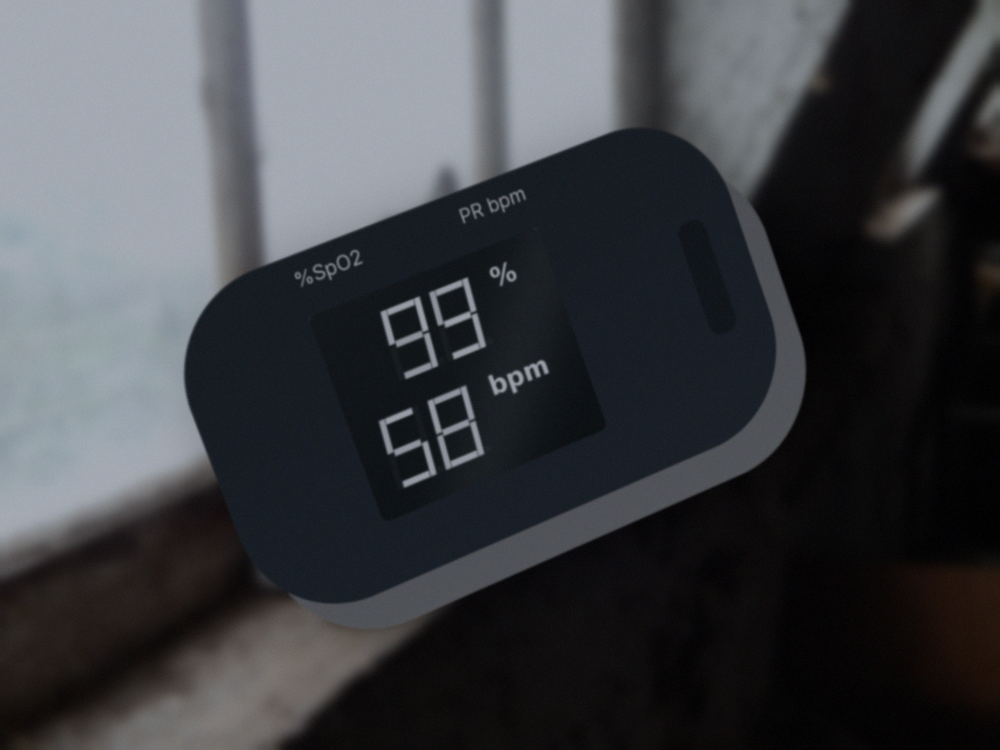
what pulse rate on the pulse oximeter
58 bpm
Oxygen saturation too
99 %
